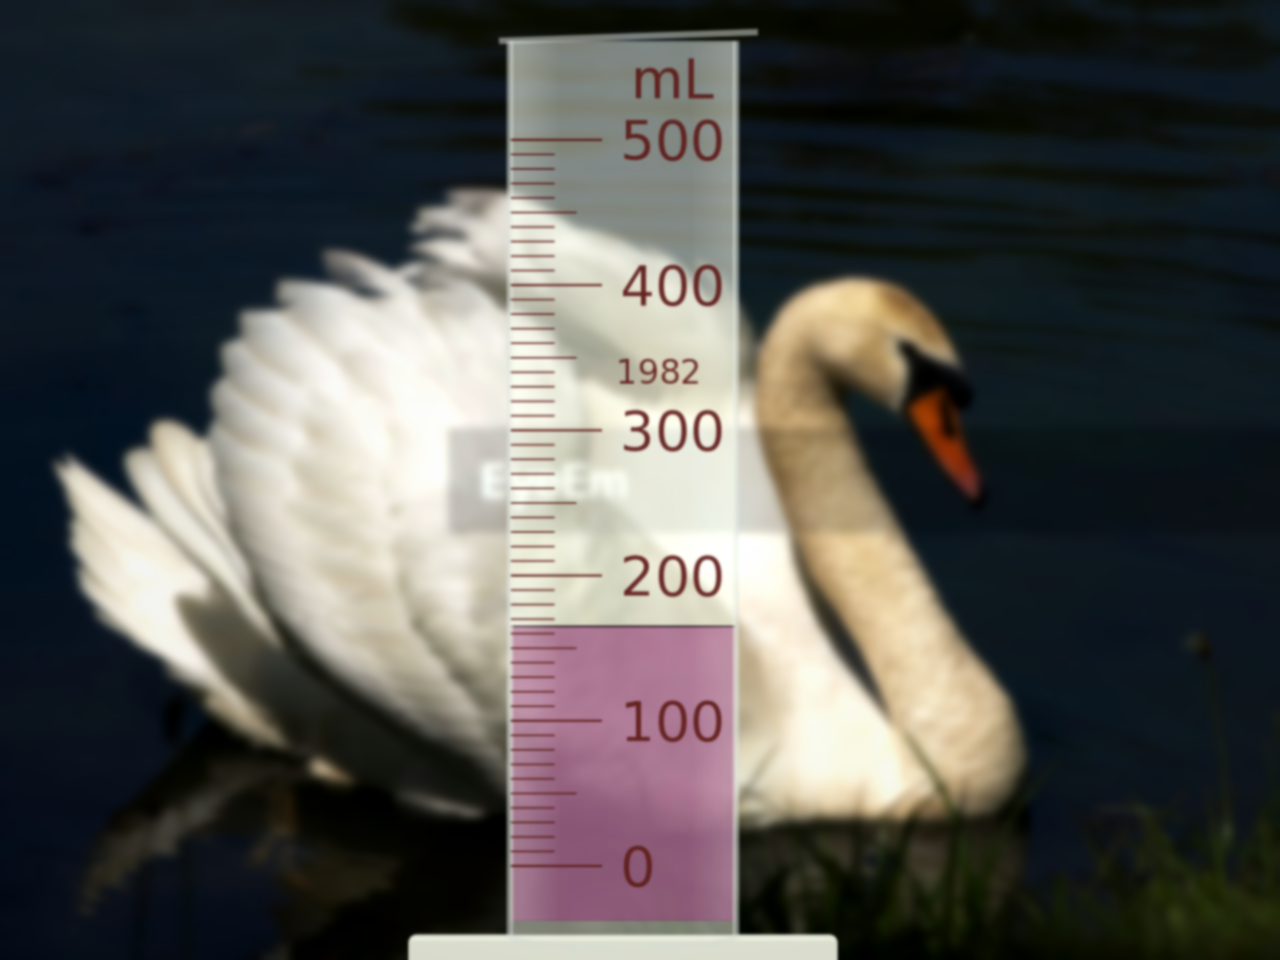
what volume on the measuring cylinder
165 mL
